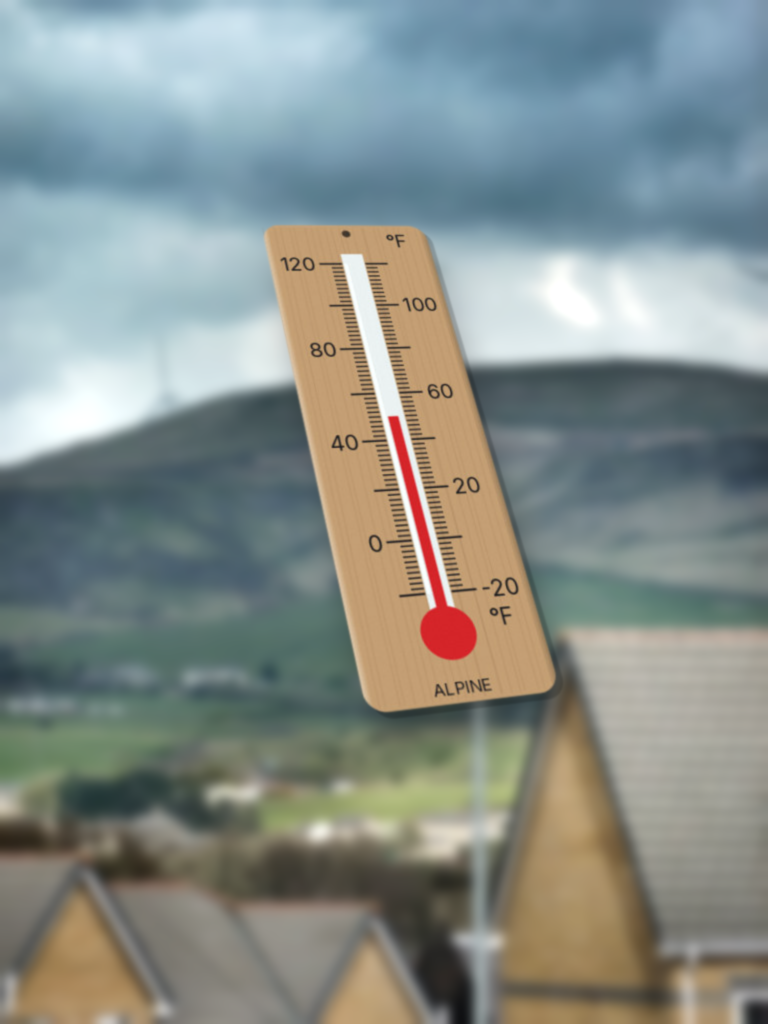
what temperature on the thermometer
50 °F
